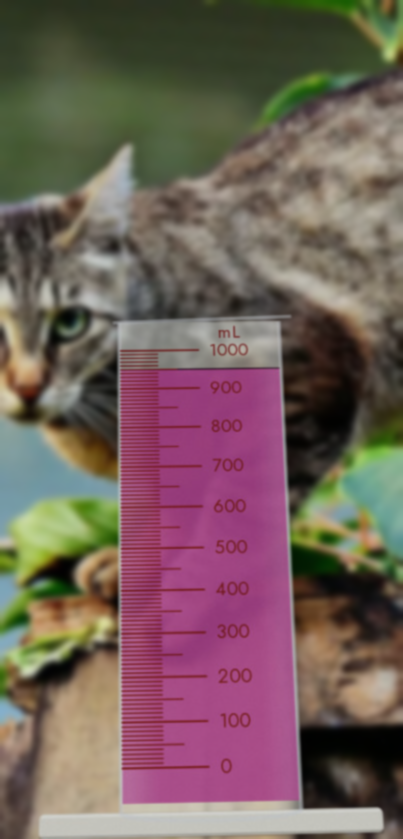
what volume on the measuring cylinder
950 mL
